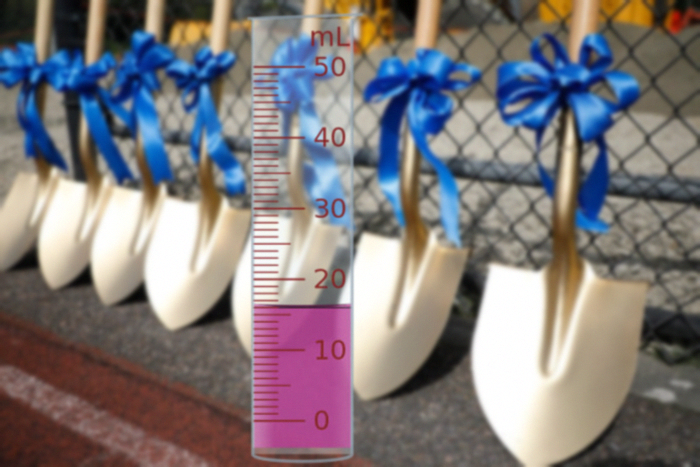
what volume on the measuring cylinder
16 mL
